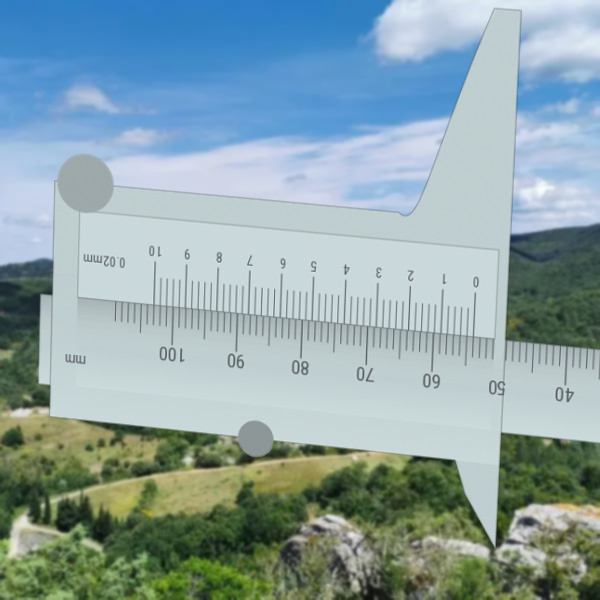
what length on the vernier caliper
54.0 mm
